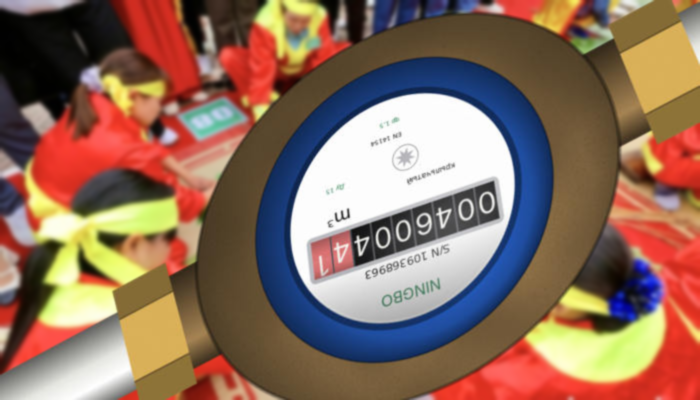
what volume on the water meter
46004.41 m³
